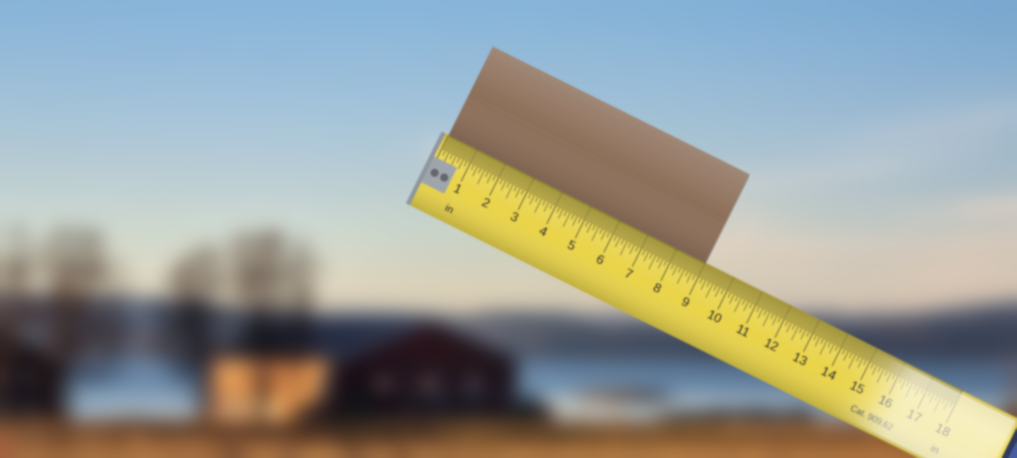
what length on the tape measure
9 in
